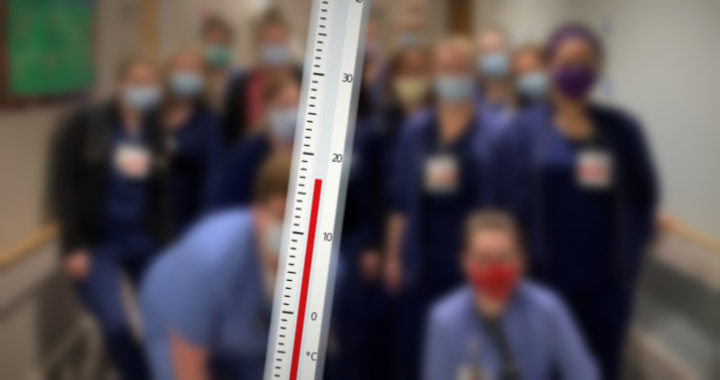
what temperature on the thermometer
17 °C
